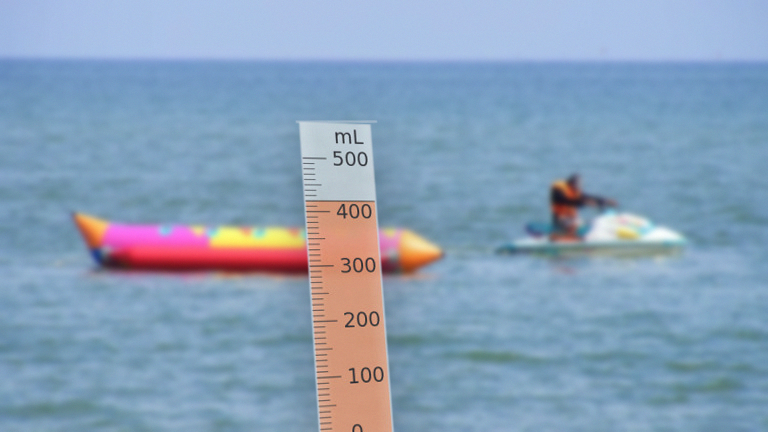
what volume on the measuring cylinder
420 mL
